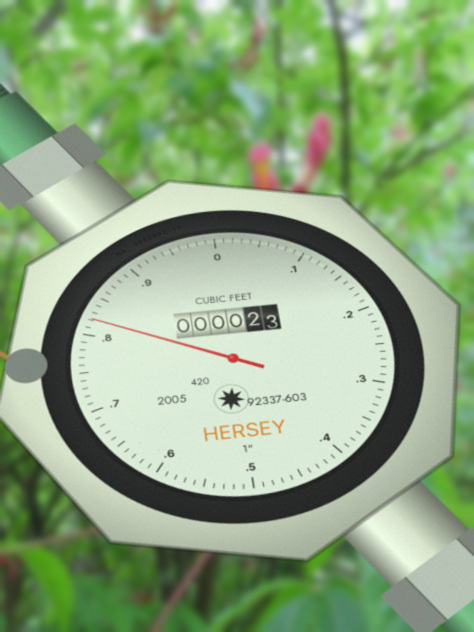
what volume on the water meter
22.82 ft³
